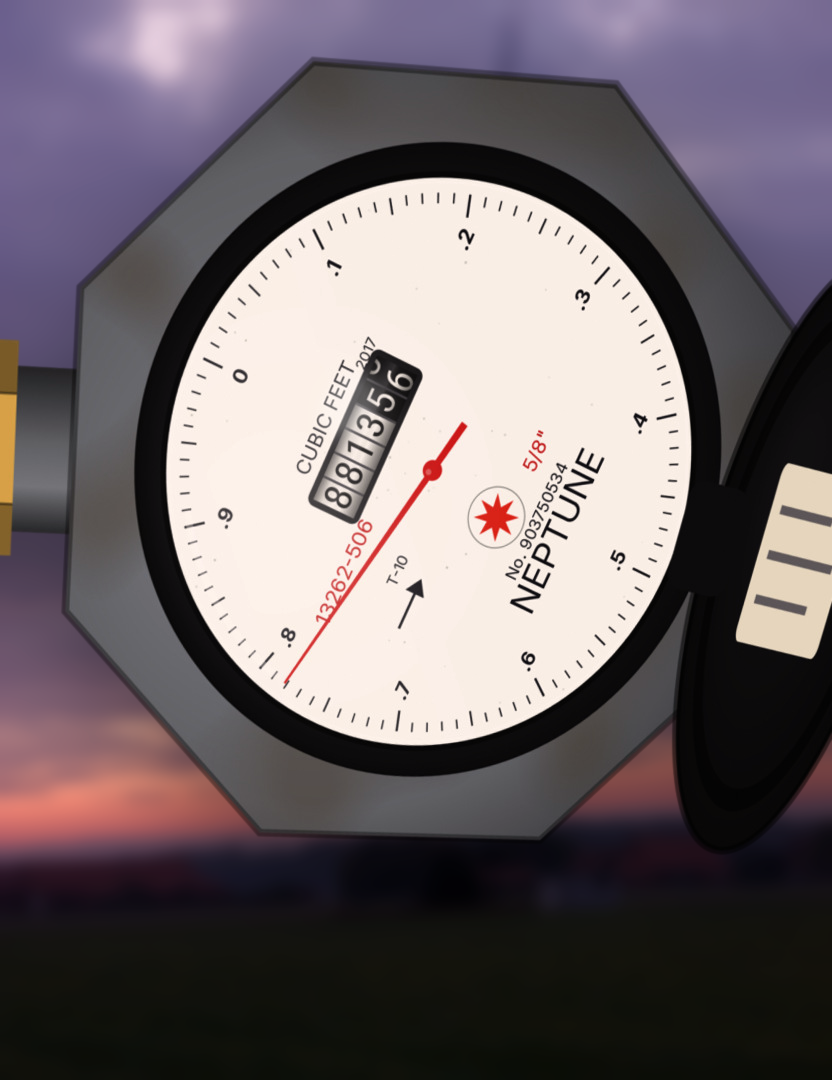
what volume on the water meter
881355.78 ft³
